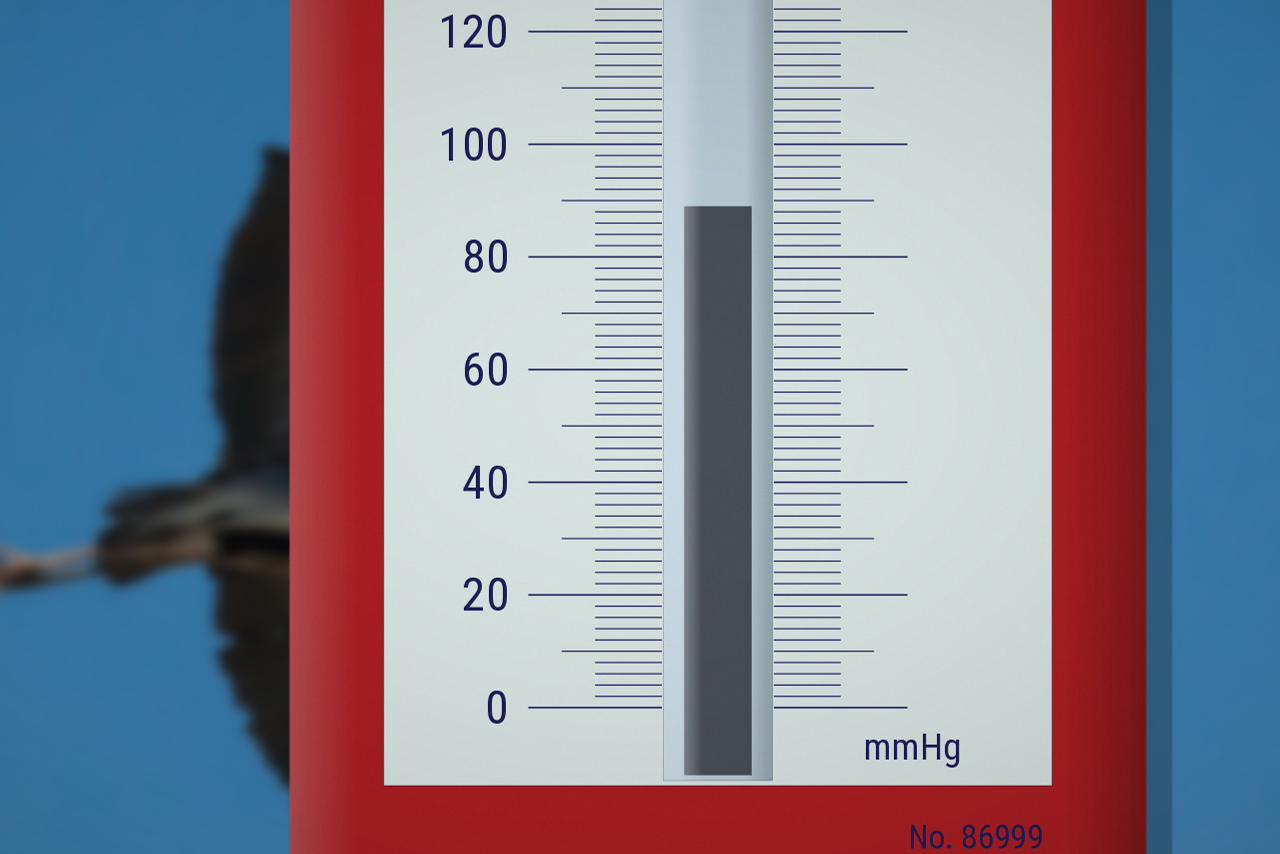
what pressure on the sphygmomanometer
89 mmHg
